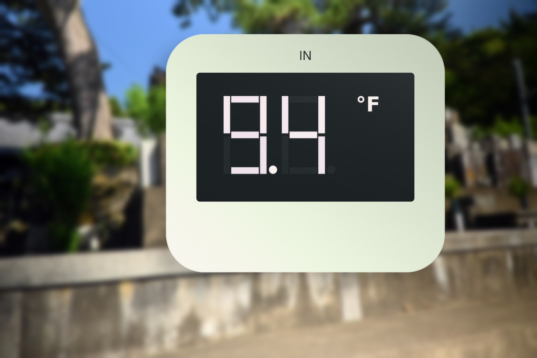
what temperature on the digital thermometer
9.4 °F
